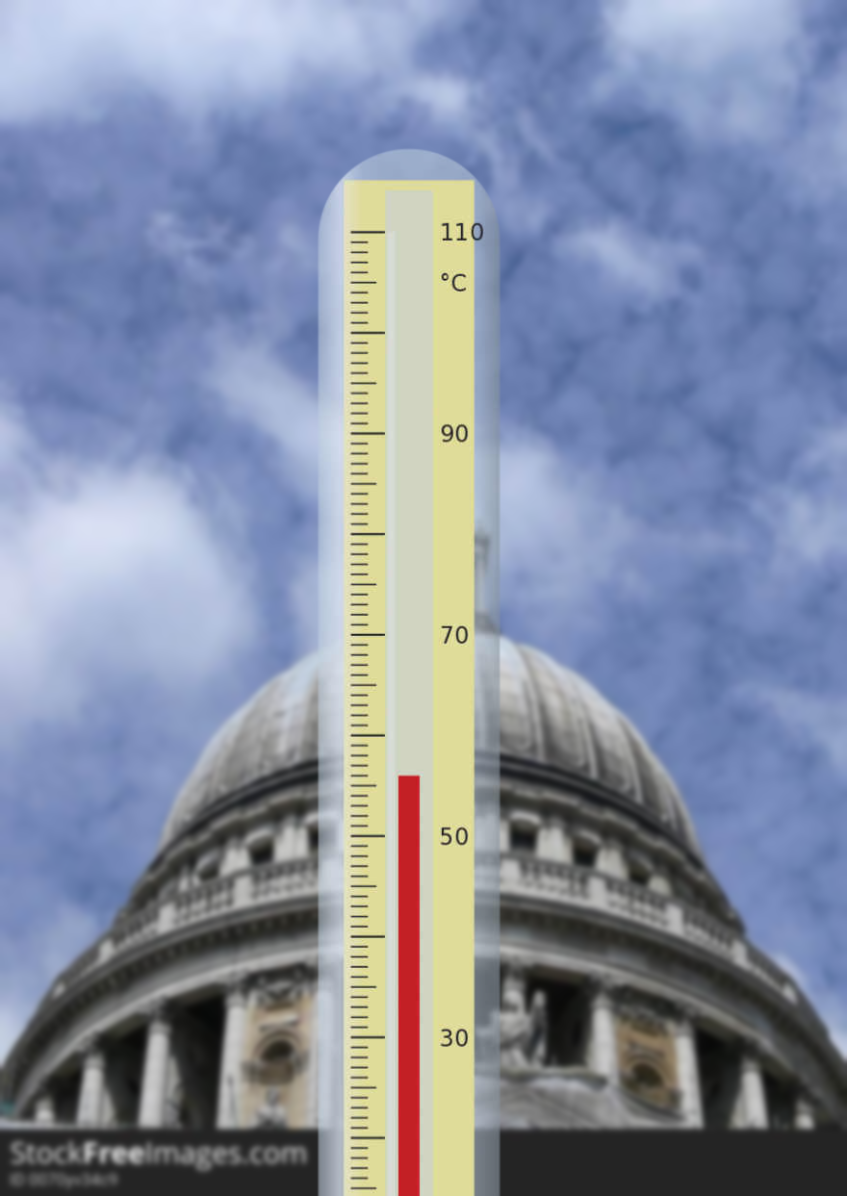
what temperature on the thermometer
56 °C
